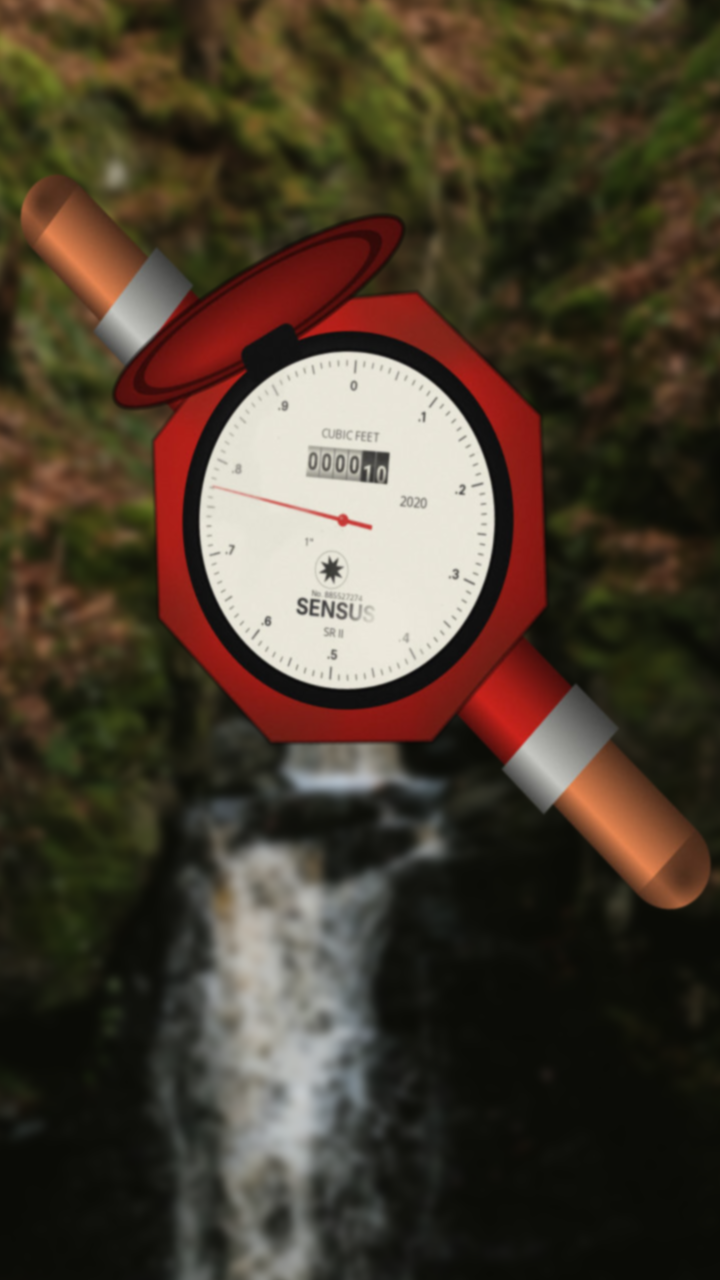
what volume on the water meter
9.77 ft³
